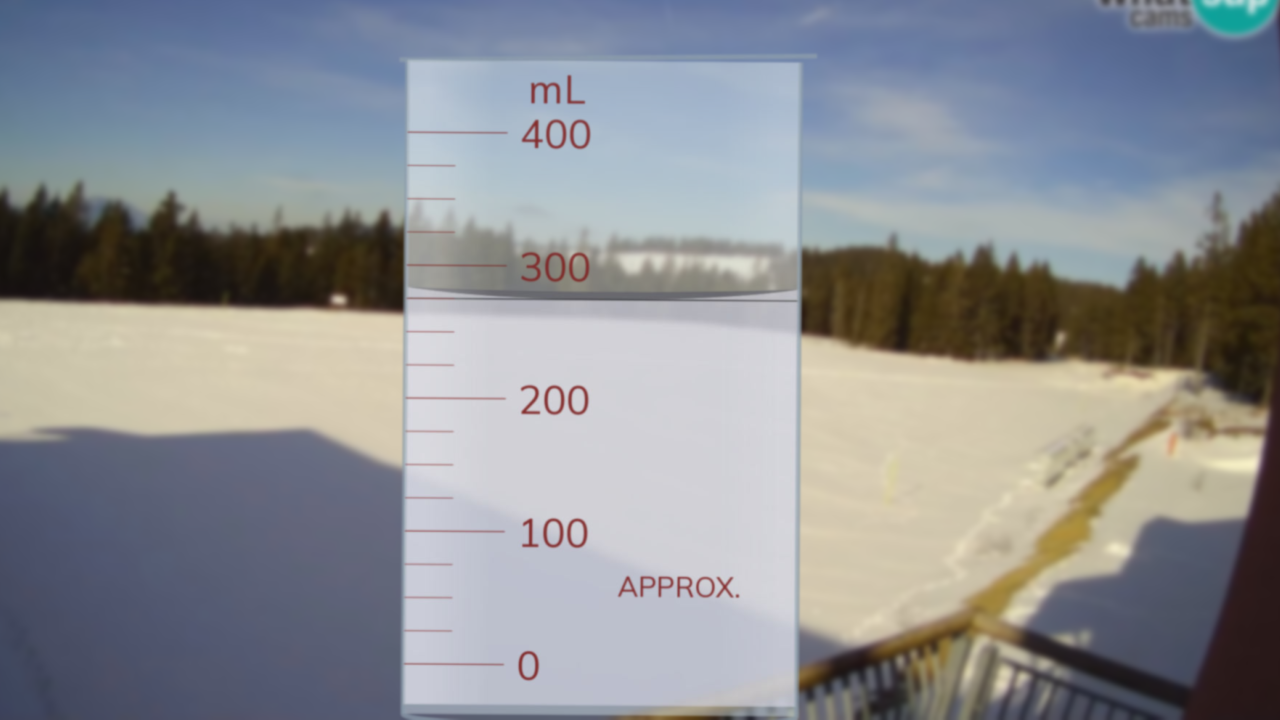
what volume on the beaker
275 mL
